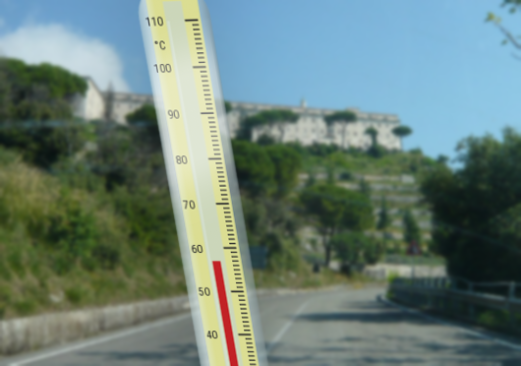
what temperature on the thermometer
57 °C
